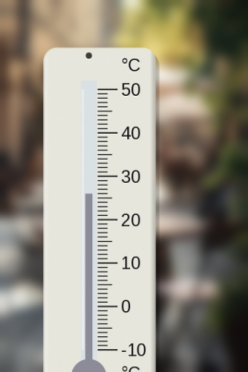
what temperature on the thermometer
26 °C
